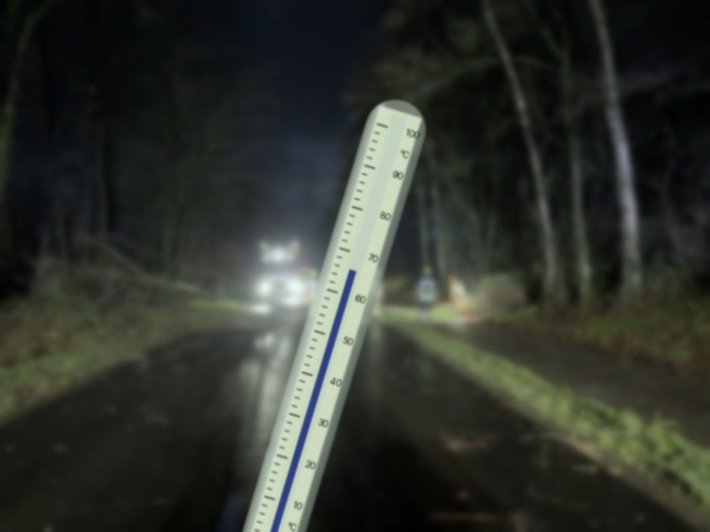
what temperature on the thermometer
66 °C
